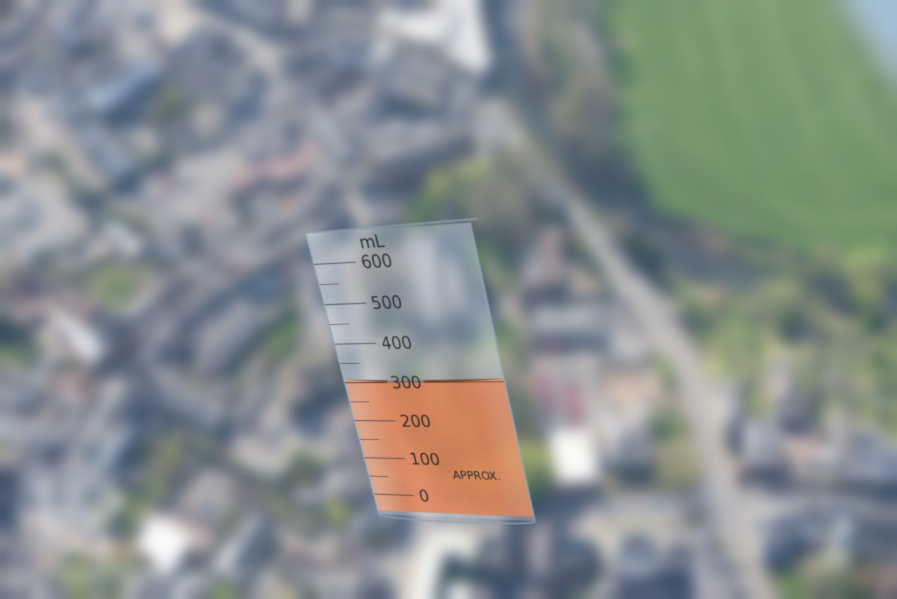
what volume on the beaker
300 mL
